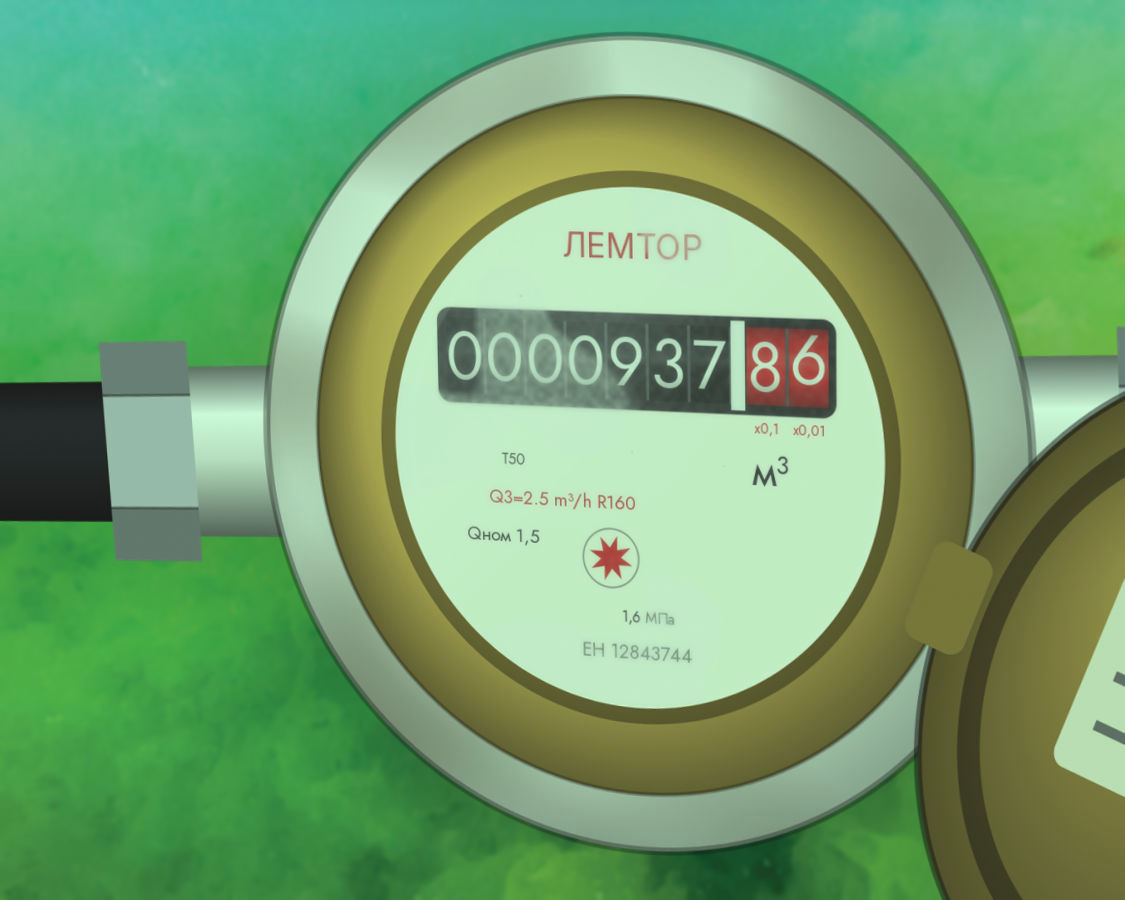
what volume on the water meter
937.86 m³
